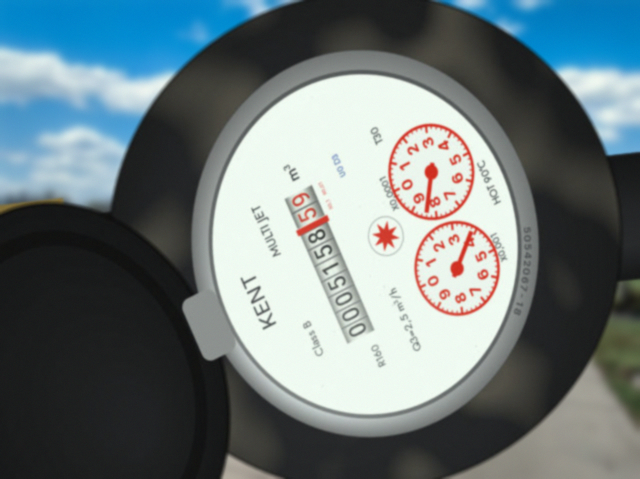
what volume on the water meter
5158.5938 m³
